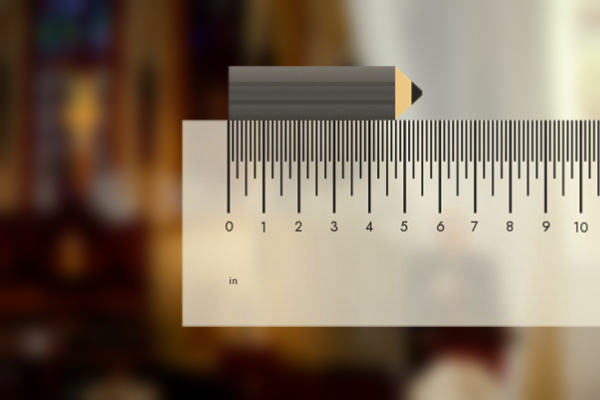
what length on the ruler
5.5 in
